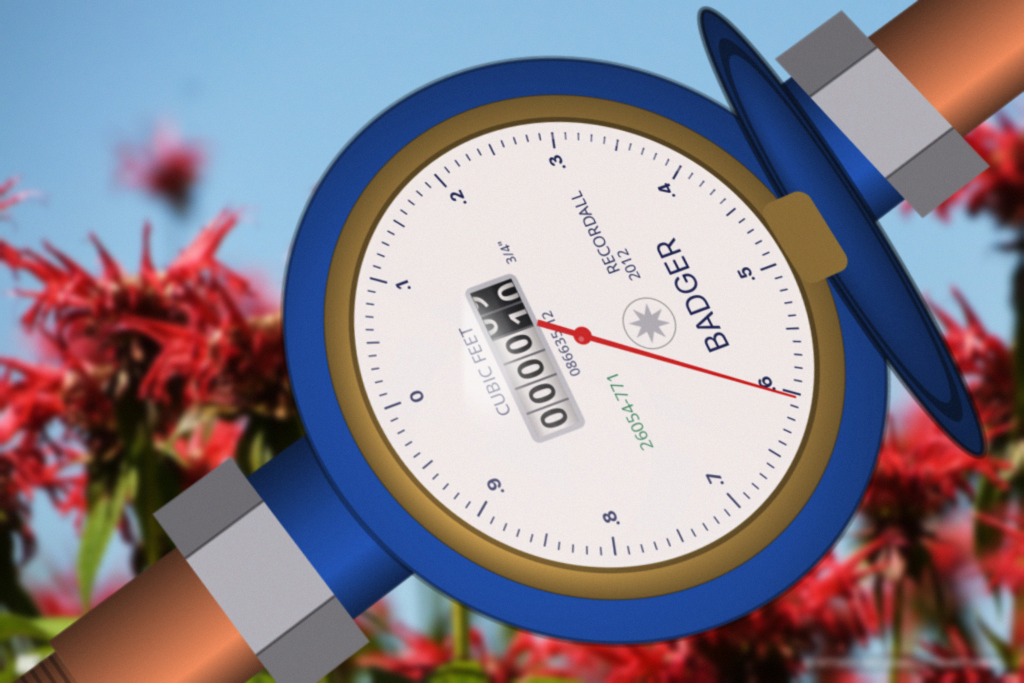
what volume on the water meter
9.60 ft³
